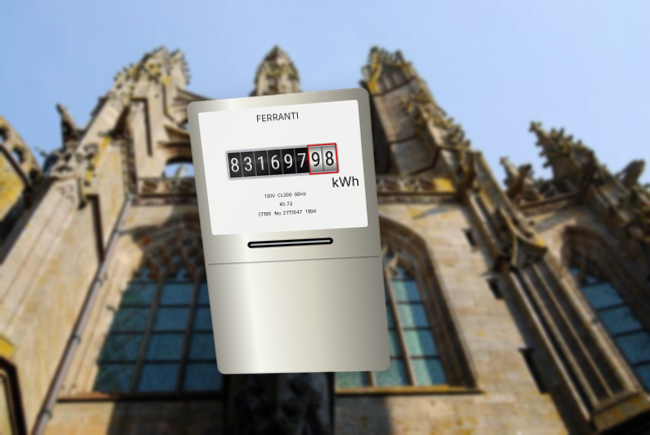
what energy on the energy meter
831697.98 kWh
